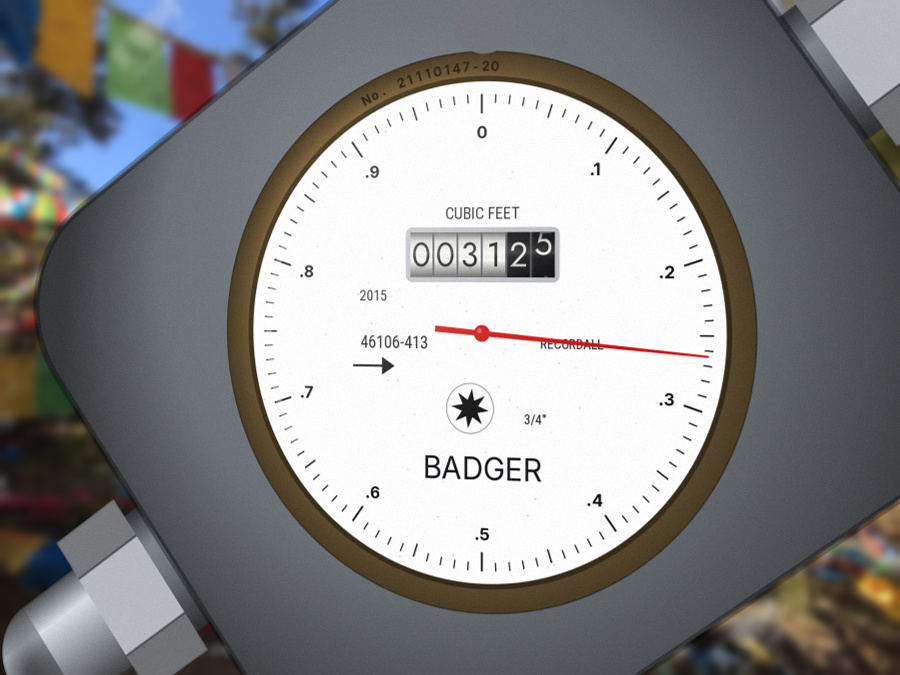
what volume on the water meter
3125.26 ft³
